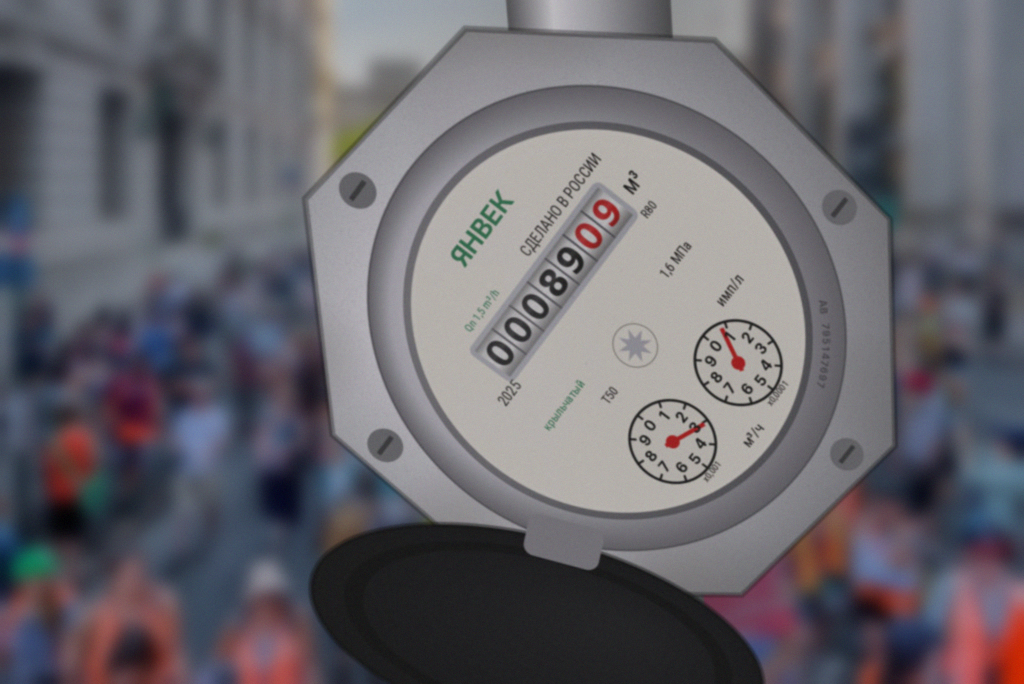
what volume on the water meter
89.0930 m³
